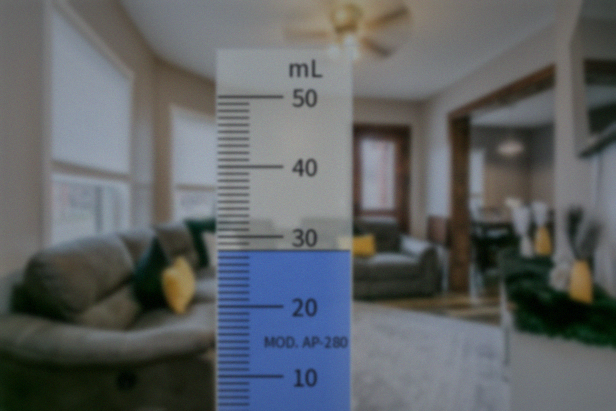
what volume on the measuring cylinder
28 mL
